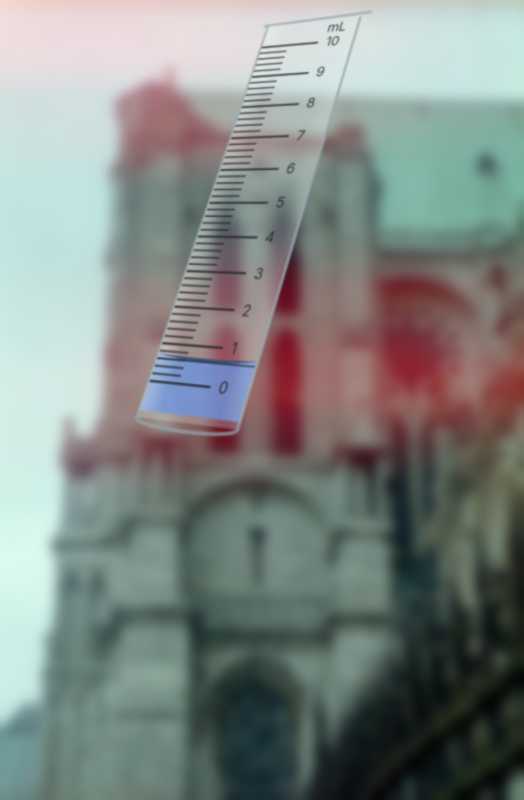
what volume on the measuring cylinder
0.6 mL
